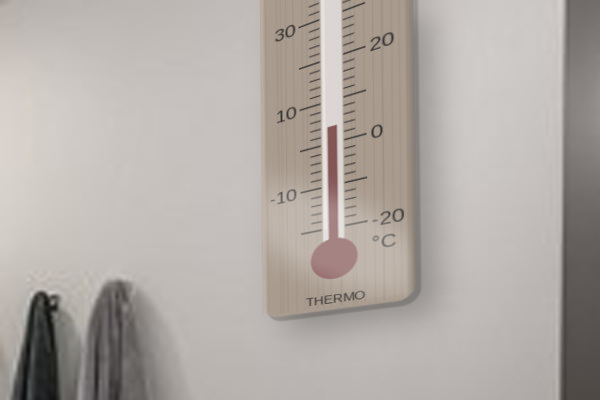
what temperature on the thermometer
4 °C
